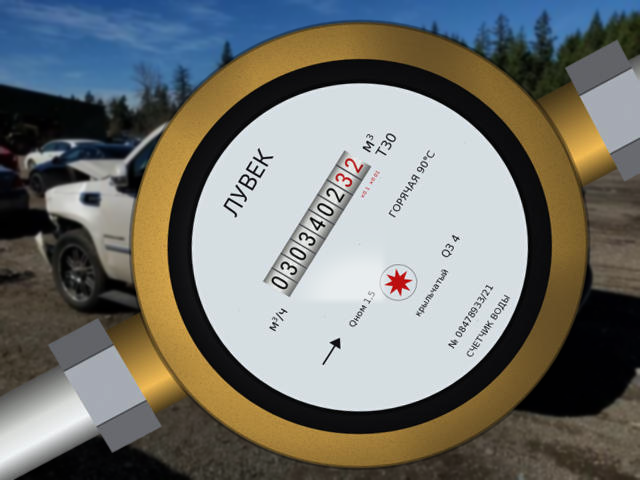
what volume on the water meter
303402.32 m³
